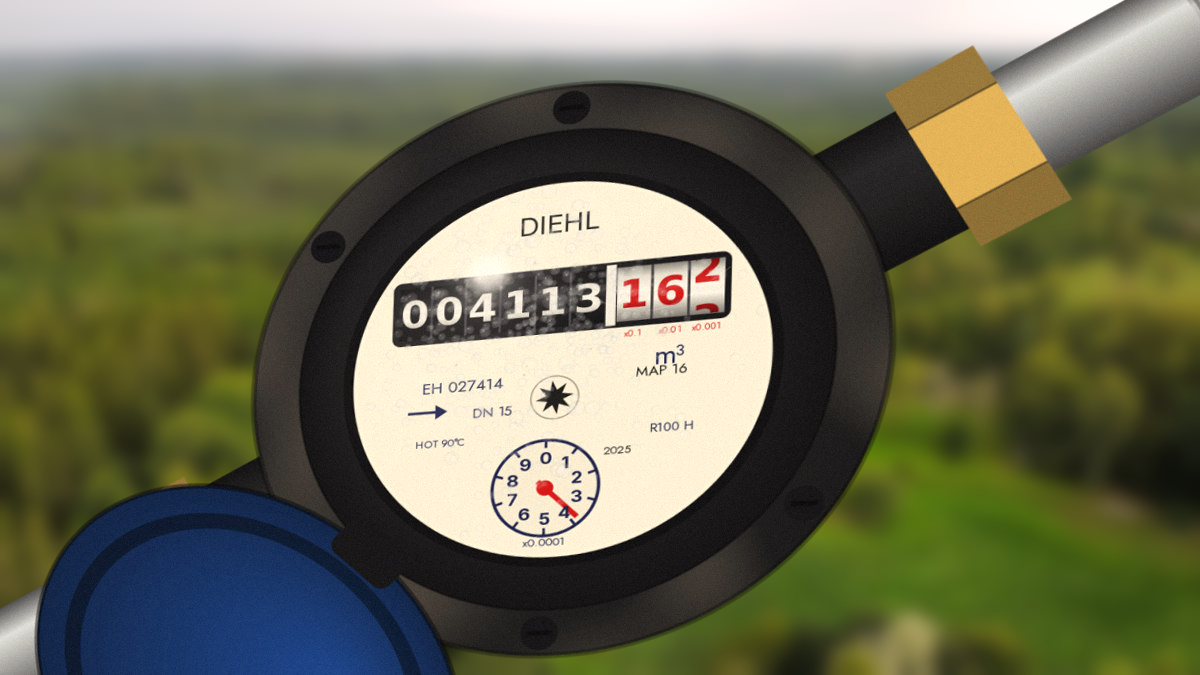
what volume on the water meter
4113.1623 m³
